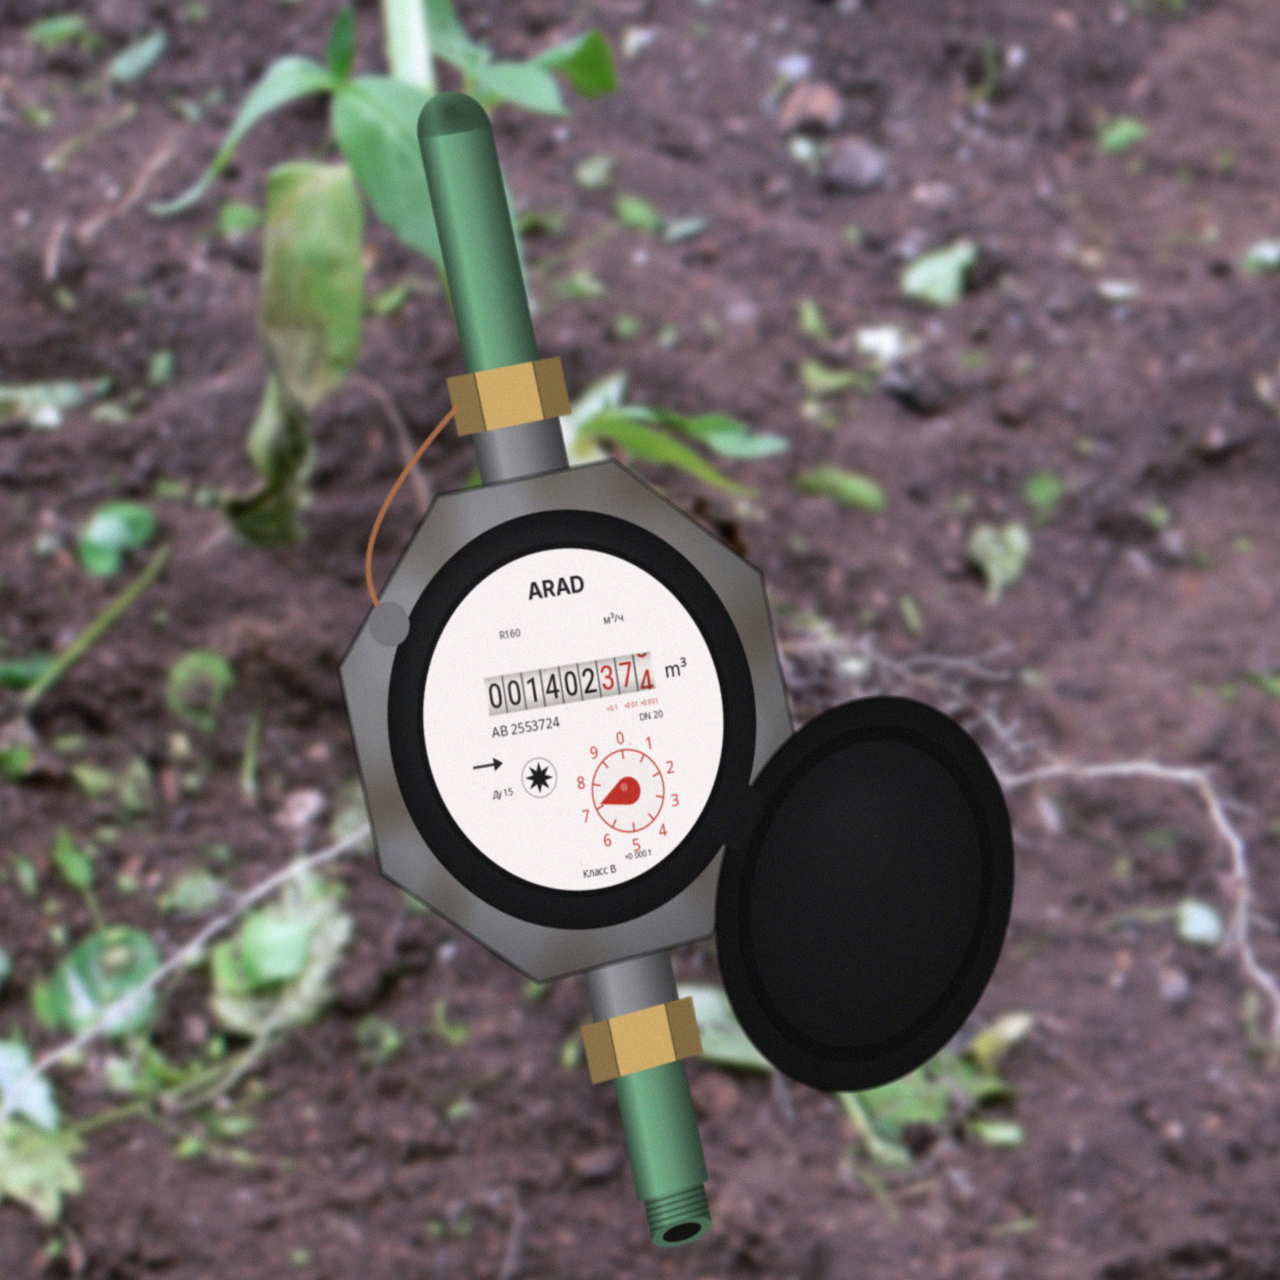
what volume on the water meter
1402.3737 m³
